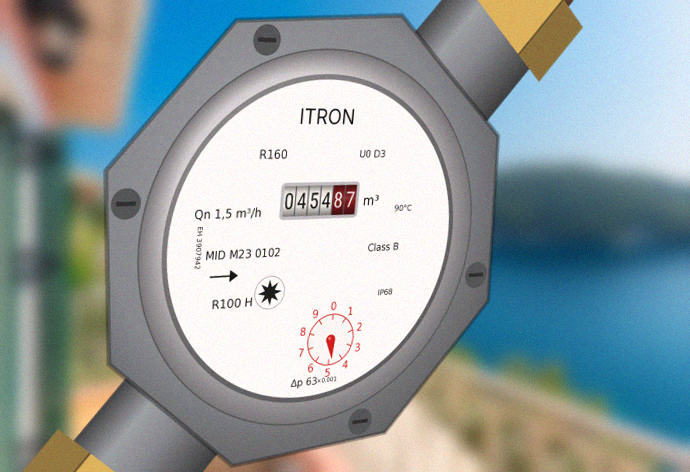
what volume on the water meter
454.874 m³
